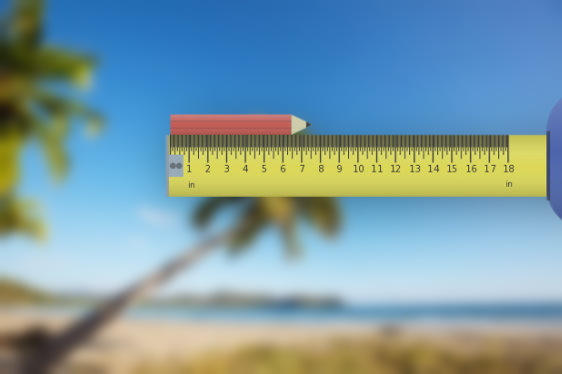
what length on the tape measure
7.5 in
